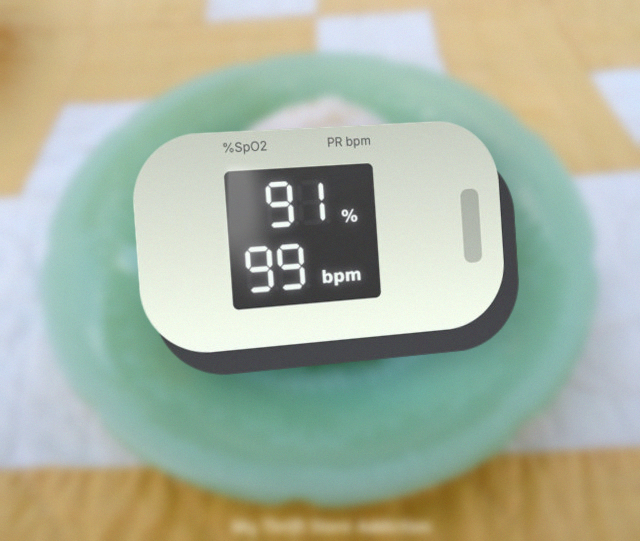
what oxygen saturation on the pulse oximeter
91 %
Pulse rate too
99 bpm
